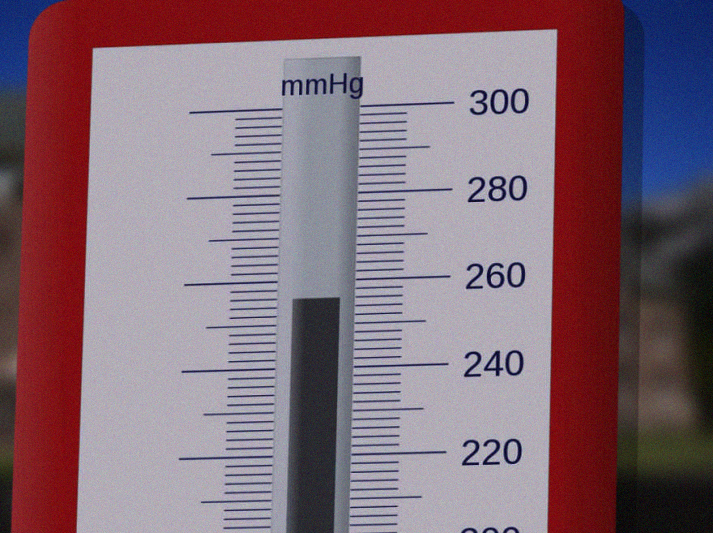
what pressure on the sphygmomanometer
256 mmHg
